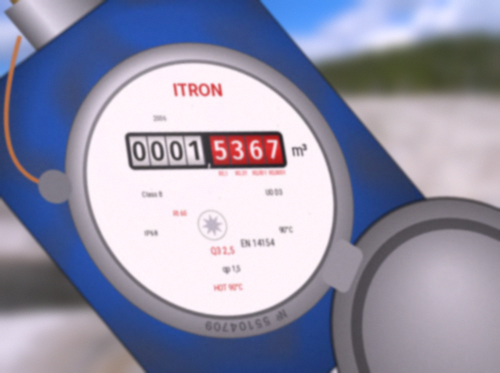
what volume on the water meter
1.5367 m³
